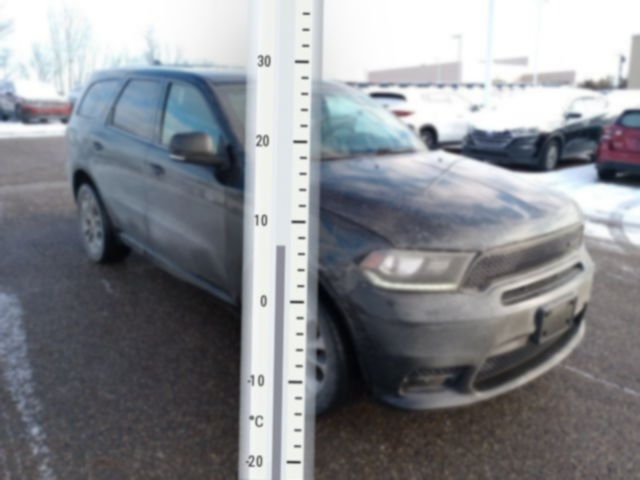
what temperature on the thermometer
7 °C
